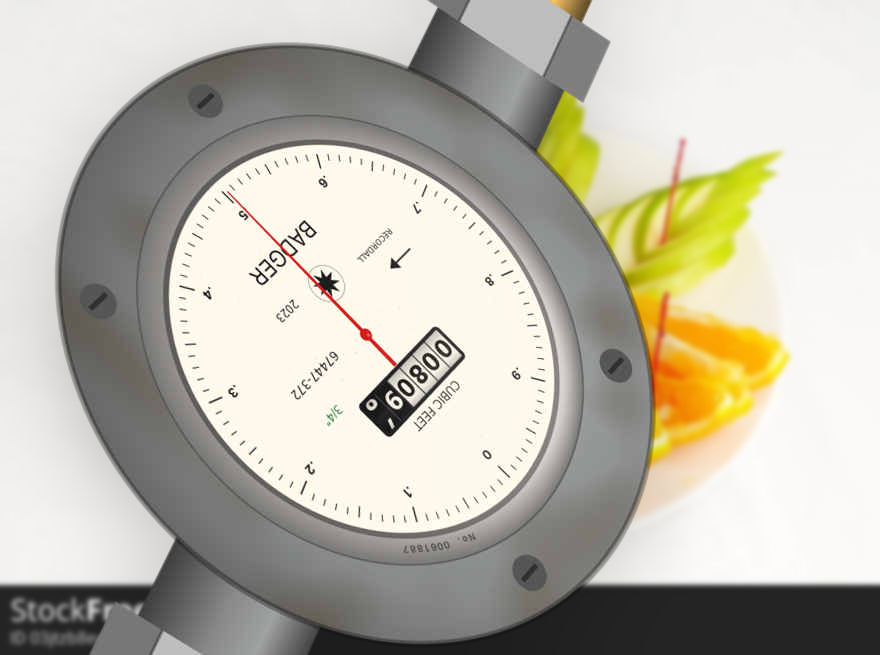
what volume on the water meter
8097.50 ft³
